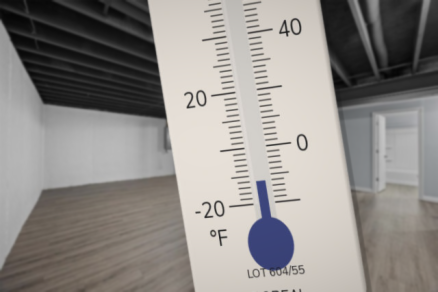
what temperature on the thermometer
-12 °F
